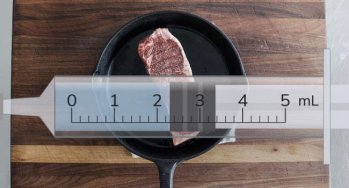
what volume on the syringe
2.3 mL
